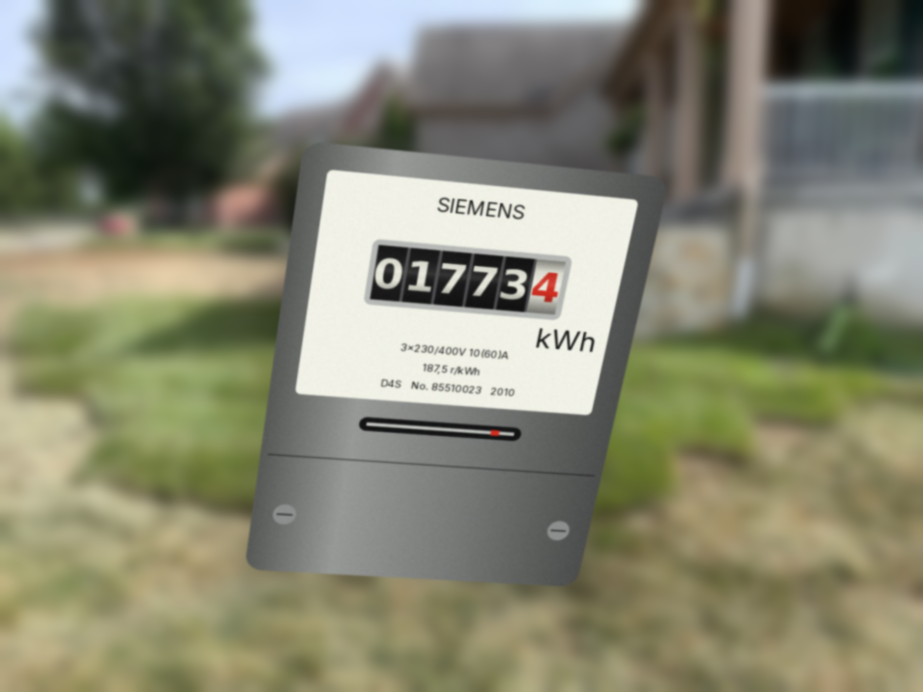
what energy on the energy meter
1773.4 kWh
